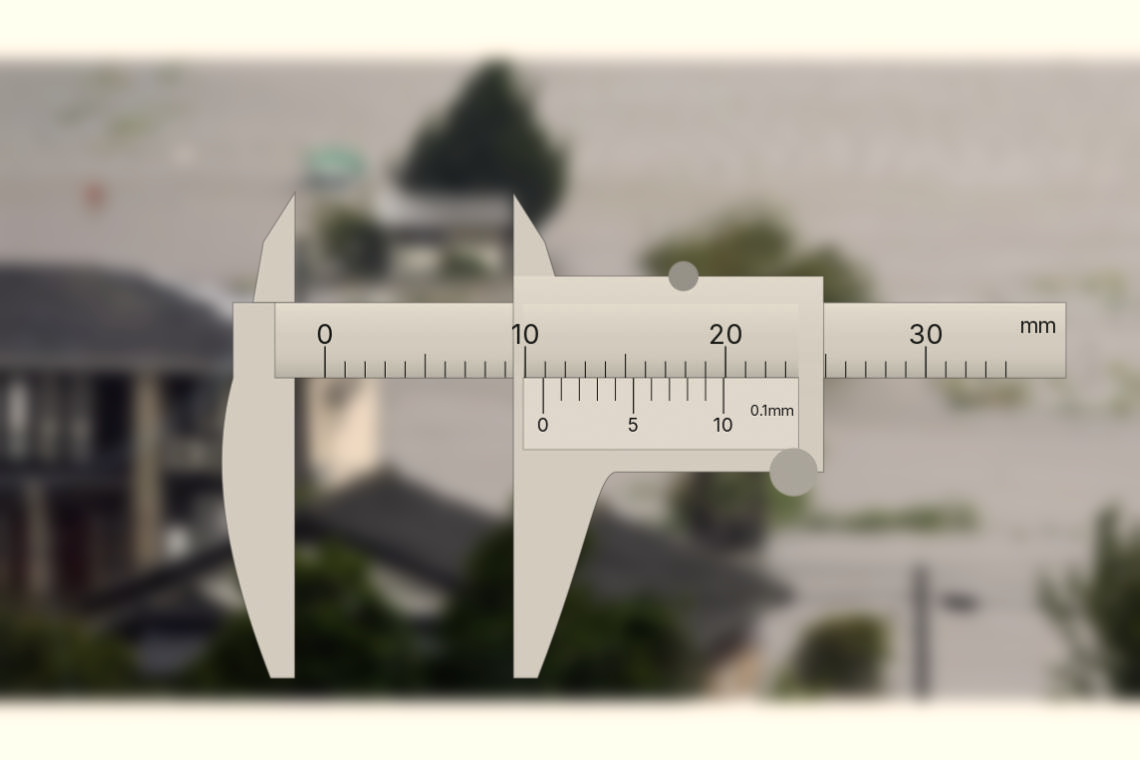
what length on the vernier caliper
10.9 mm
